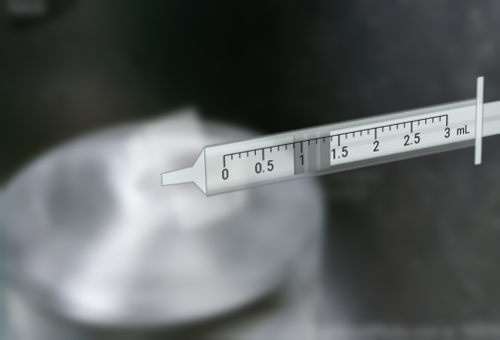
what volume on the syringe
0.9 mL
